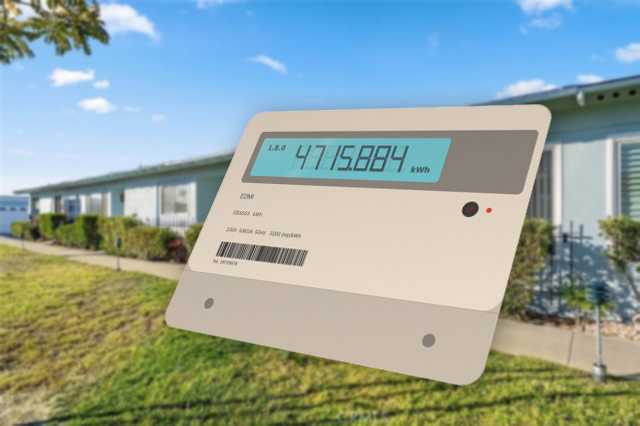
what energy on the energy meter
4715.884 kWh
